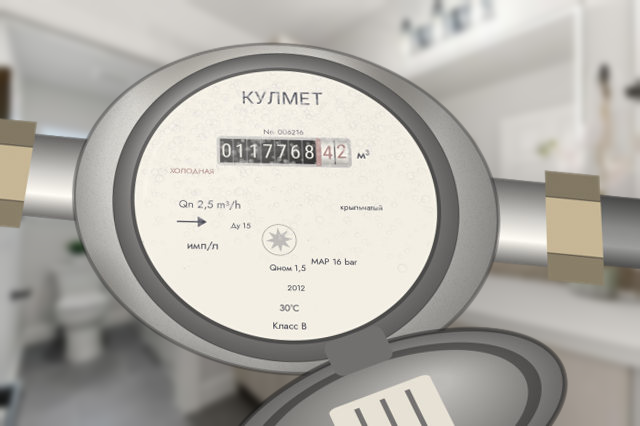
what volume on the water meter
117768.42 m³
